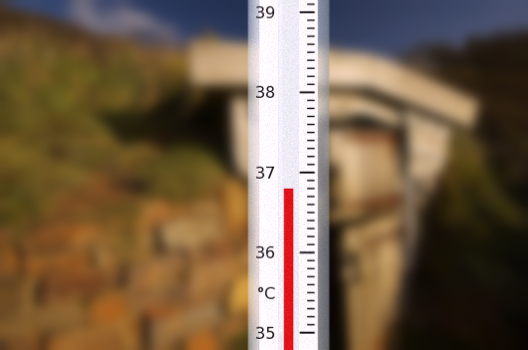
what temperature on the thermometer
36.8 °C
